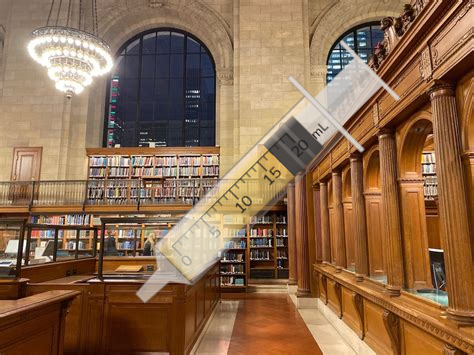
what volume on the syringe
17 mL
